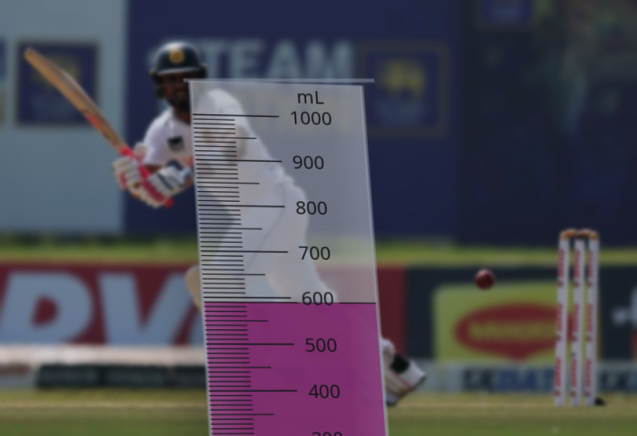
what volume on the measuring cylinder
590 mL
